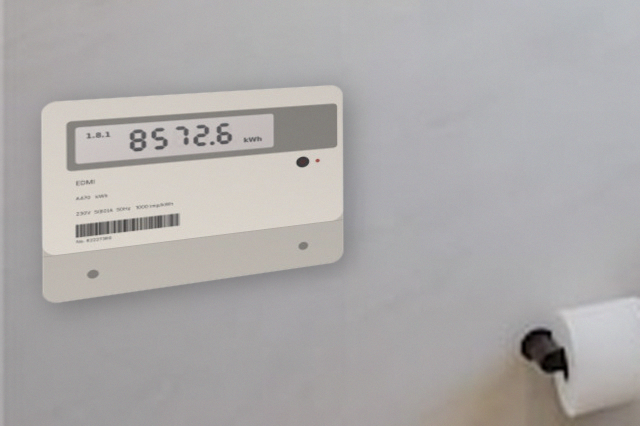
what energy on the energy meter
8572.6 kWh
